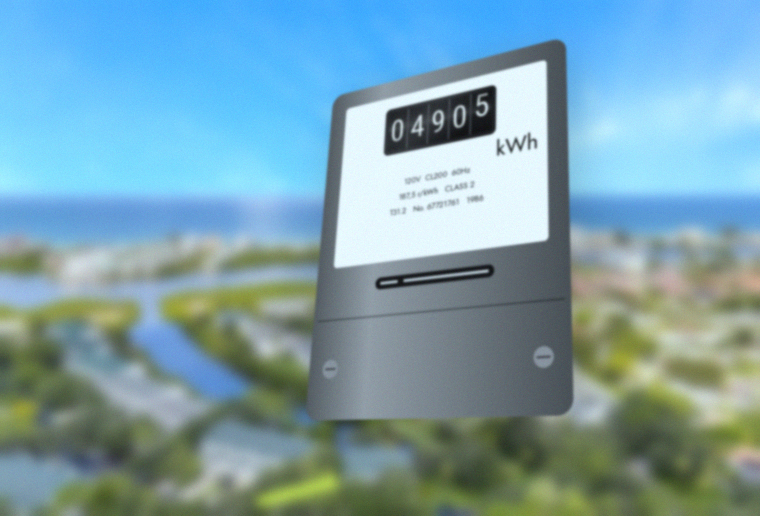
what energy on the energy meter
4905 kWh
